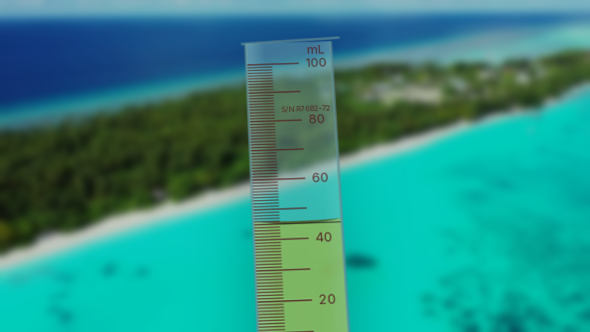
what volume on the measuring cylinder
45 mL
